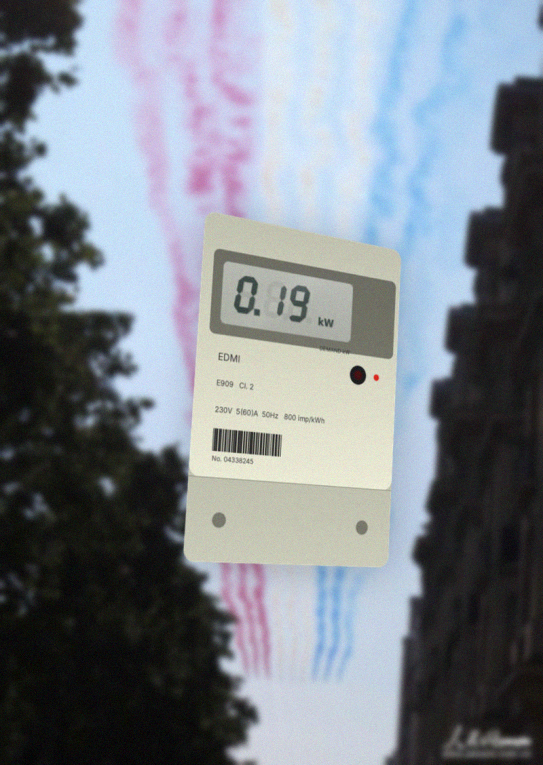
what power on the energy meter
0.19 kW
